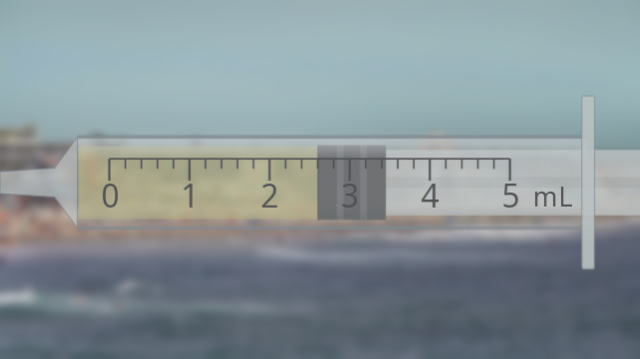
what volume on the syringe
2.6 mL
